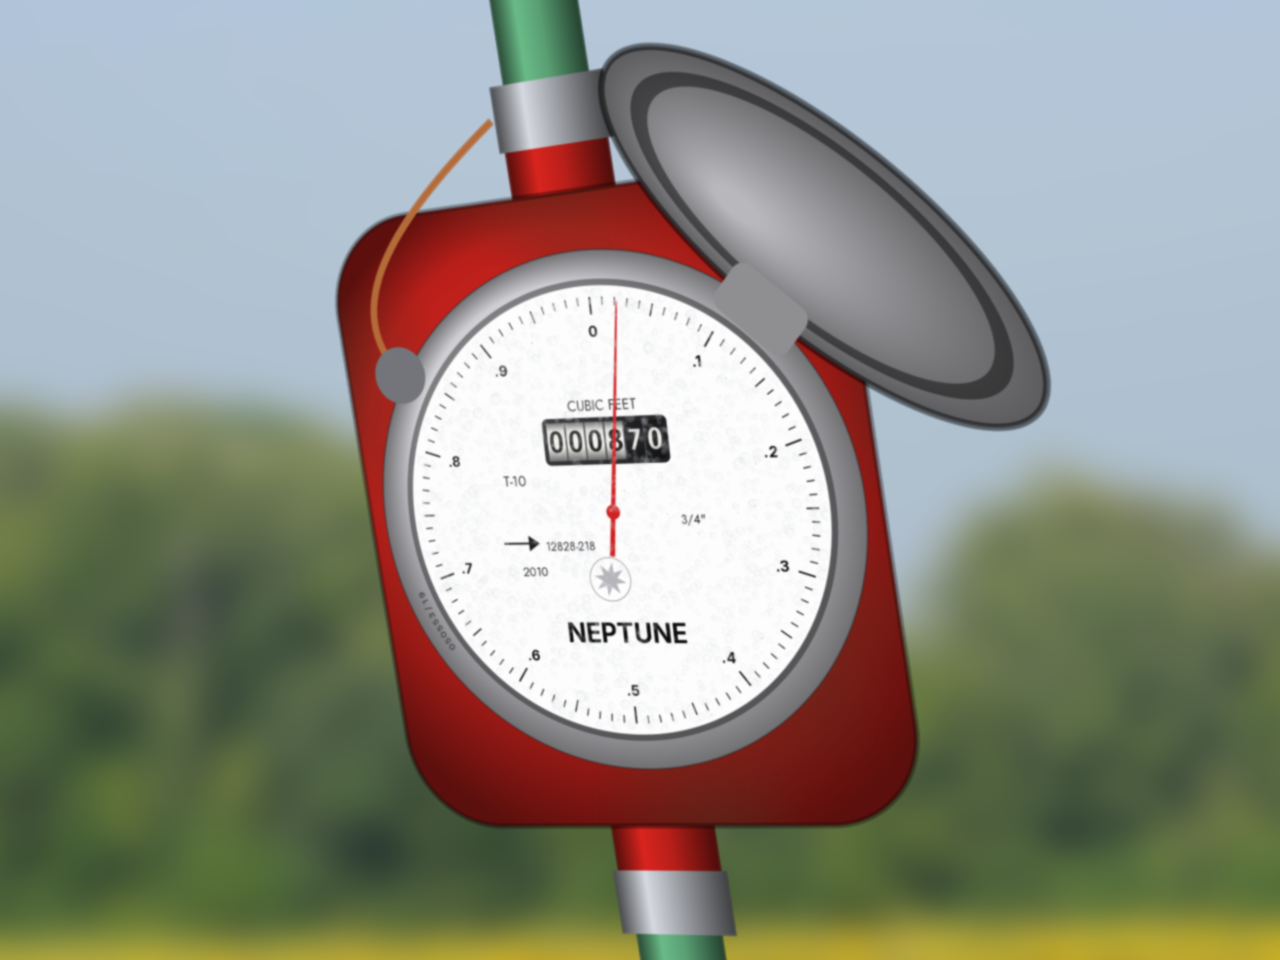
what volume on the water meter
870.02 ft³
